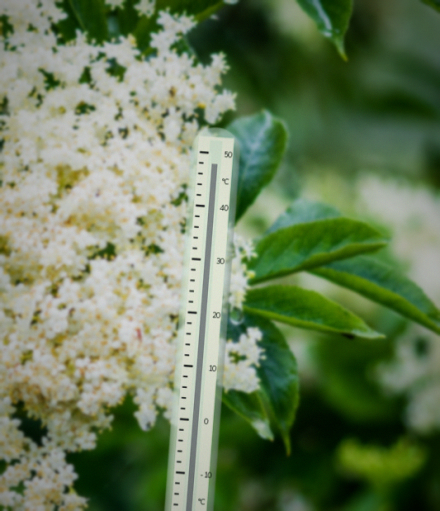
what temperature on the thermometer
48 °C
